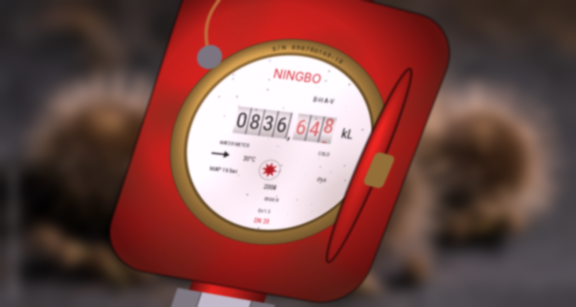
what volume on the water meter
836.648 kL
